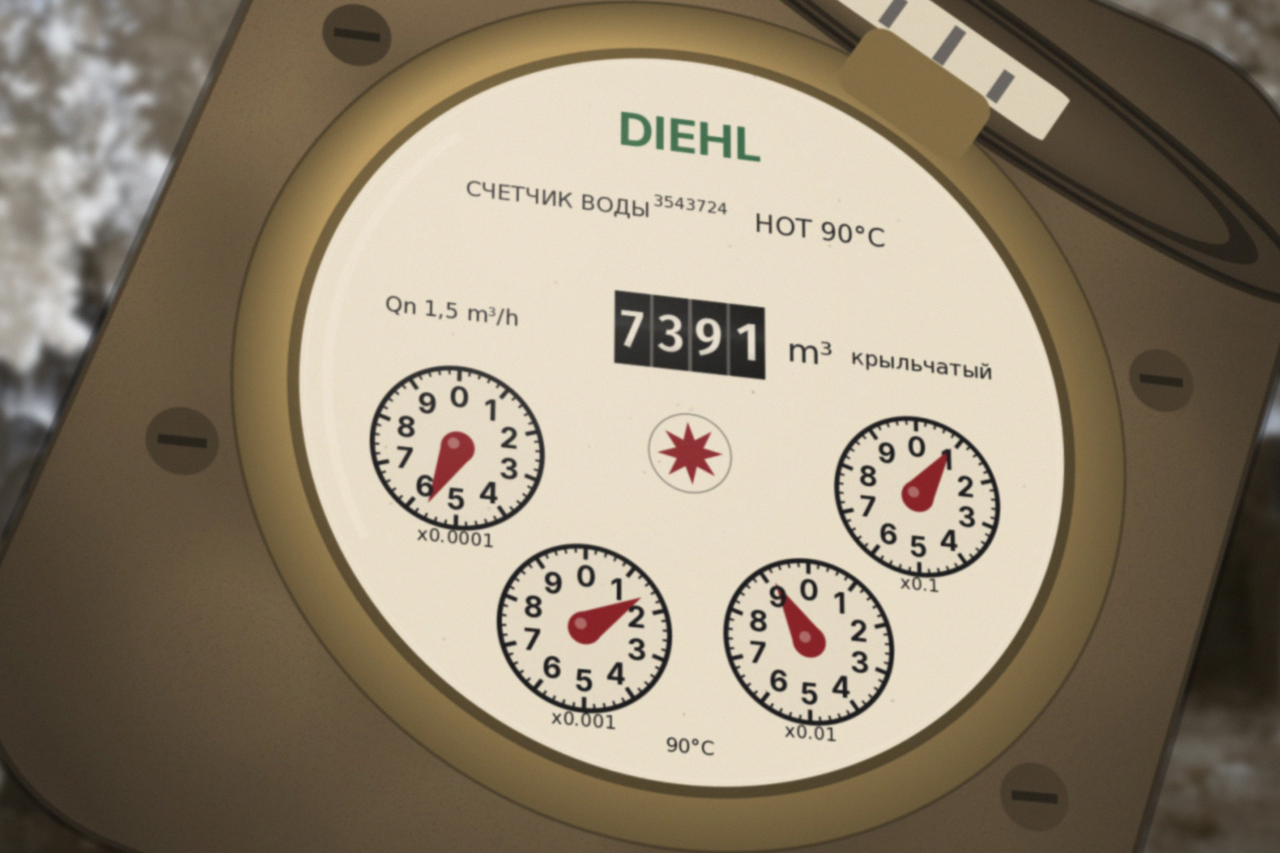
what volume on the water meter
7391.0915 m³
